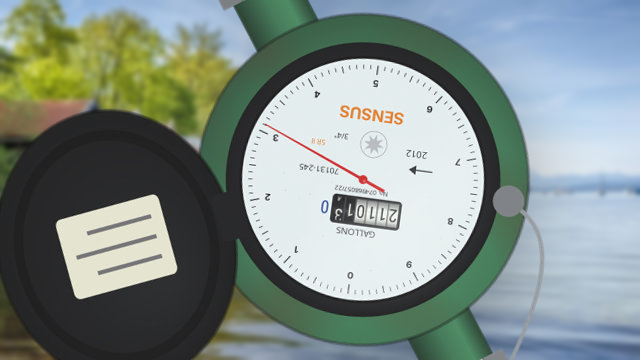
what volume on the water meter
2110133.1 gal
